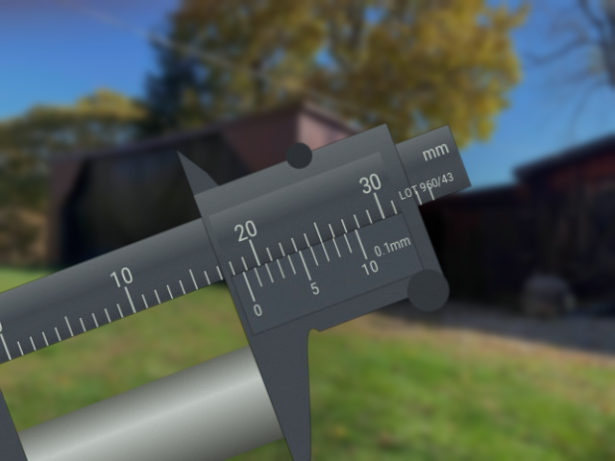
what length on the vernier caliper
18.7 mm
